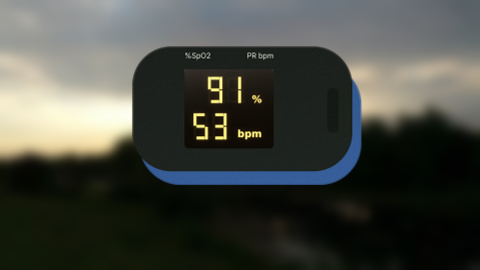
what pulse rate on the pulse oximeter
53 bpm
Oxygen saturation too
91 %
